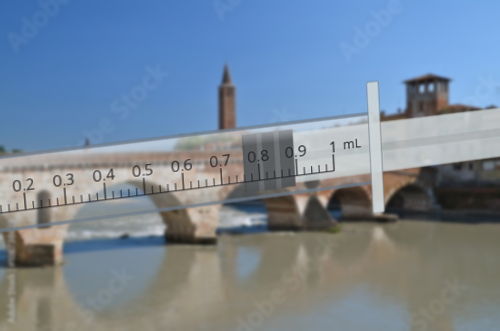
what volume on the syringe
0.76 mL
